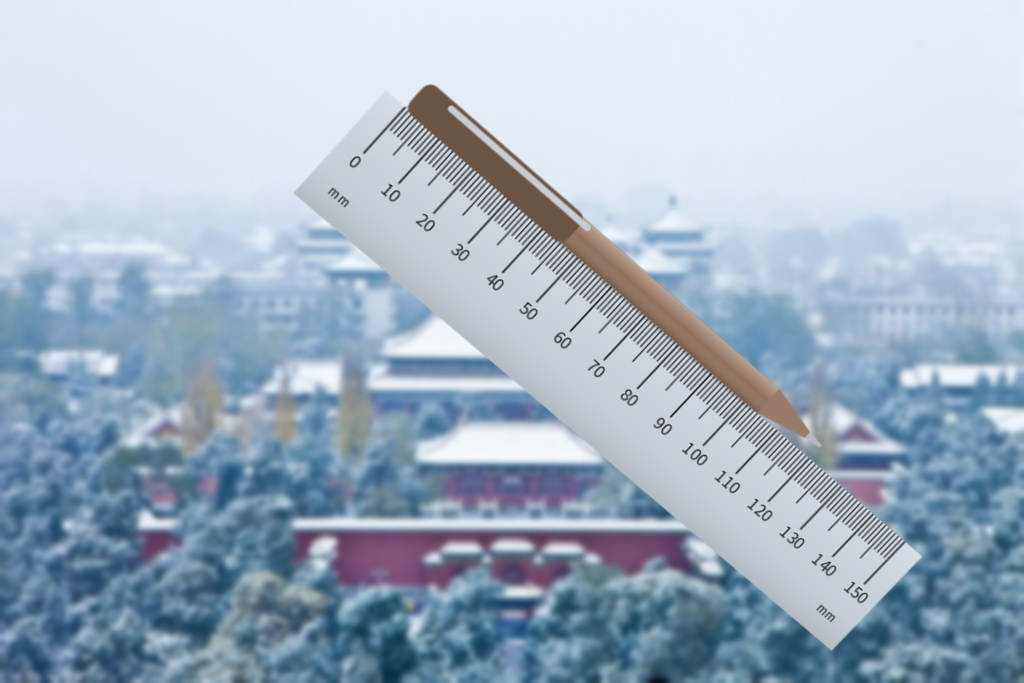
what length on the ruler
120 mm
